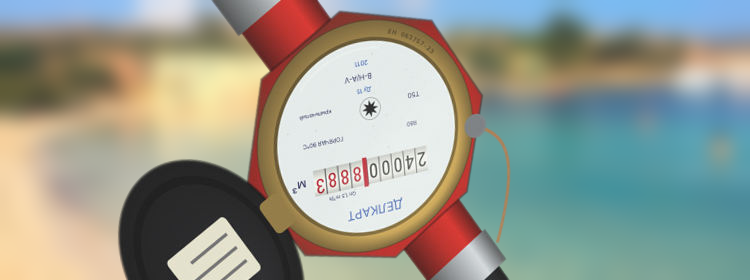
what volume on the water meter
24000.8883 m³
